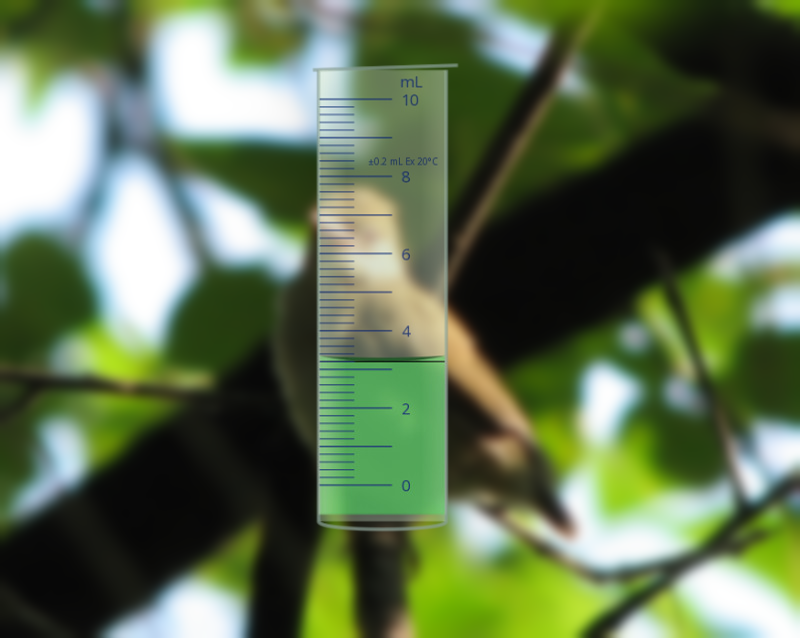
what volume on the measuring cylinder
3.2 mL
